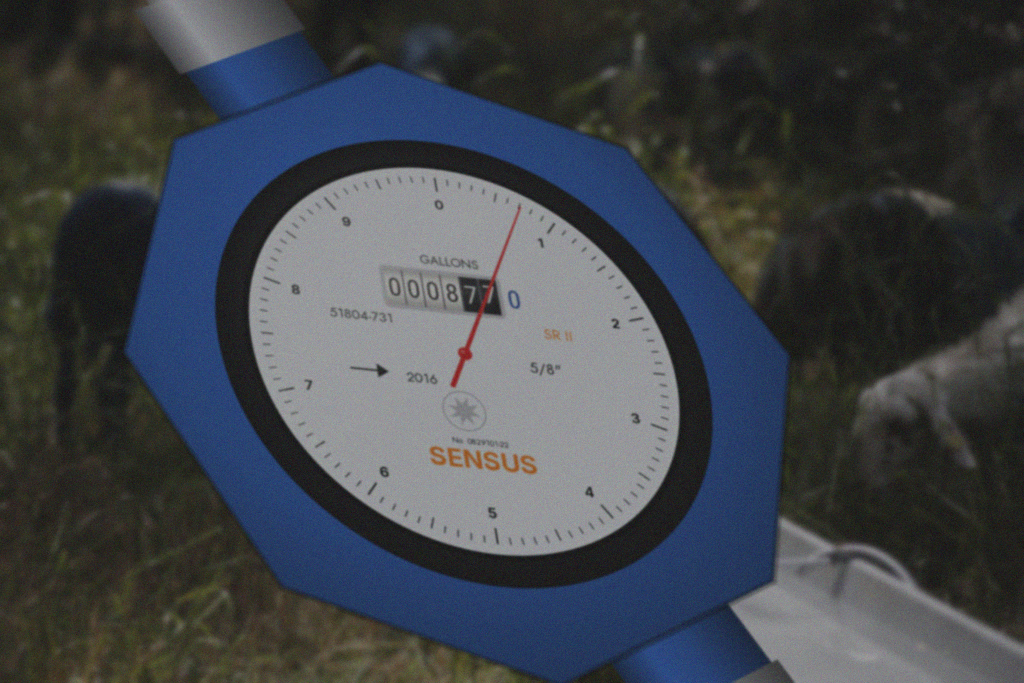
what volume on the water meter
8770.7 gal
